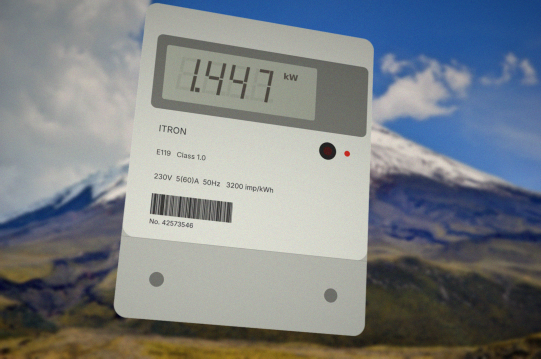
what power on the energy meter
1.447 kW
